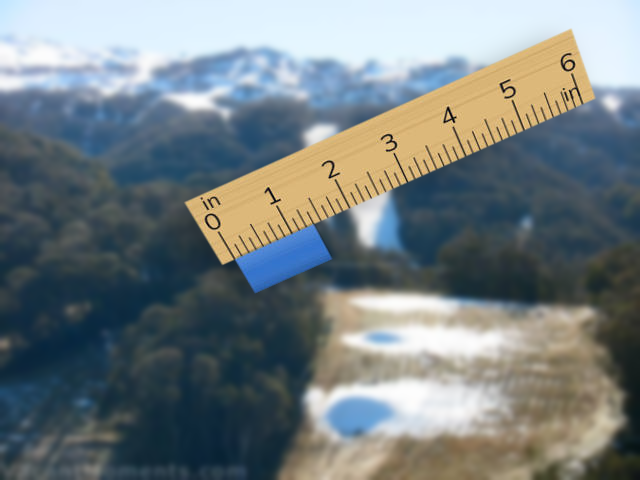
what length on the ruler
1.375 in
